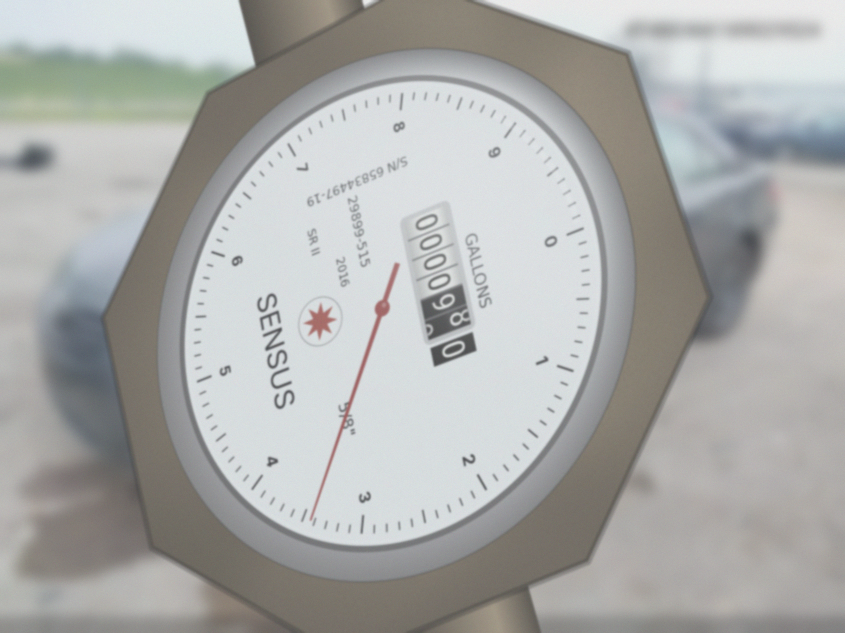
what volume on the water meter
983.4 gal
